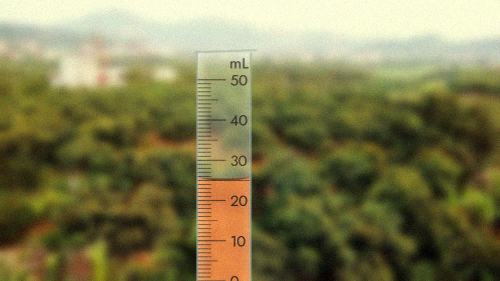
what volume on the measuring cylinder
25 mL
